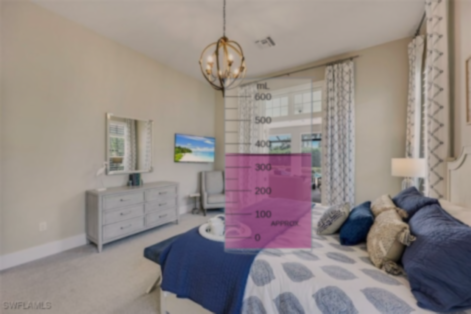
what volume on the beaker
350 mL
